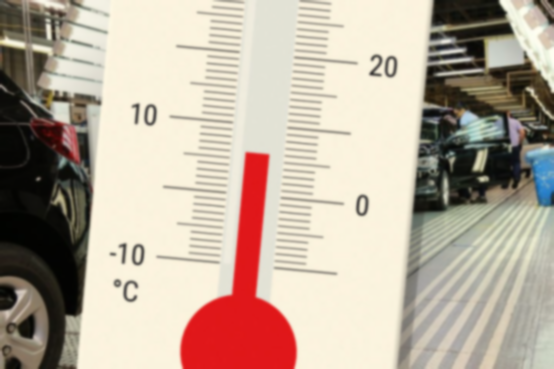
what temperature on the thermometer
6 °C
